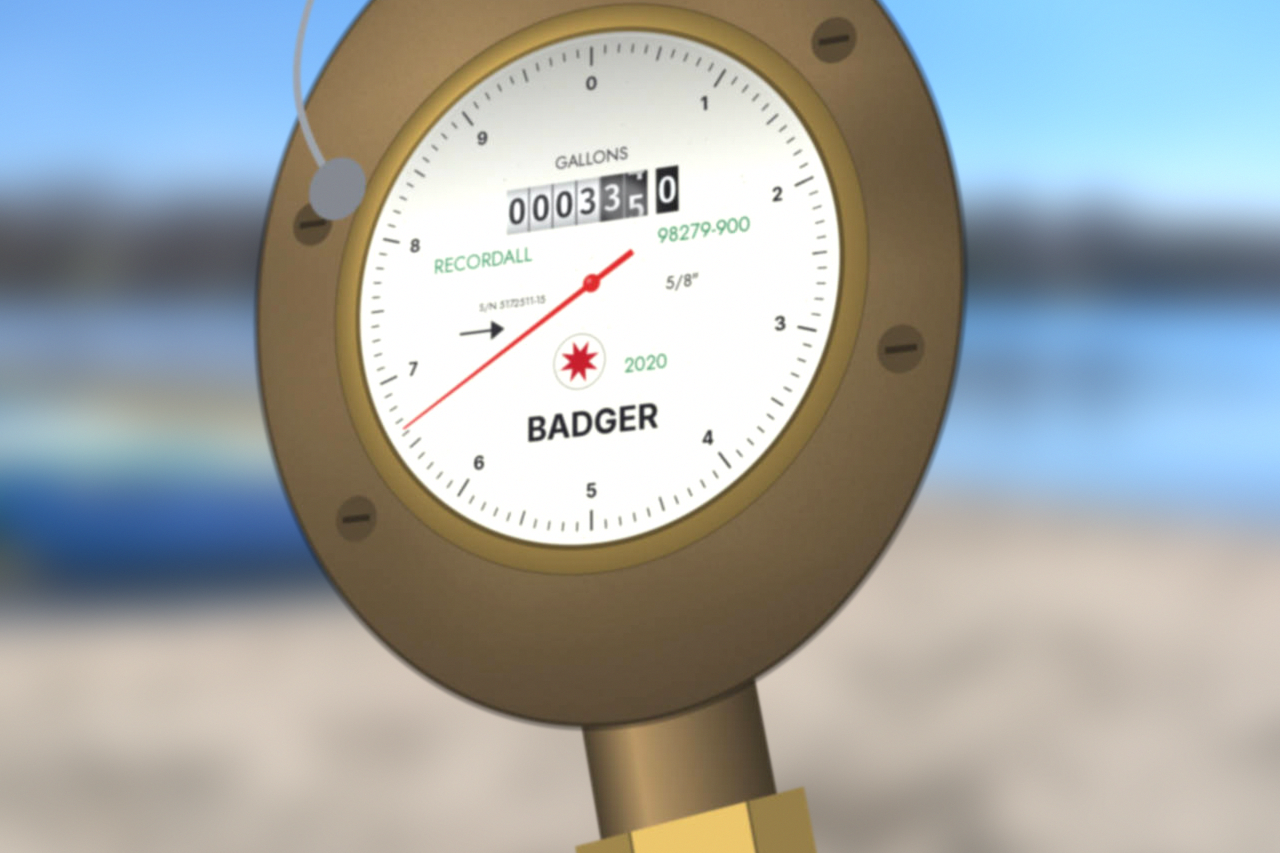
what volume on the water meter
3346.6 gal
